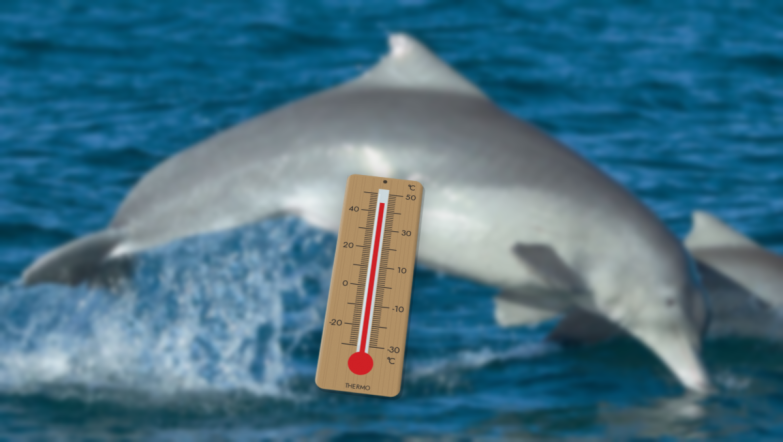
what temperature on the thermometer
45 °C
